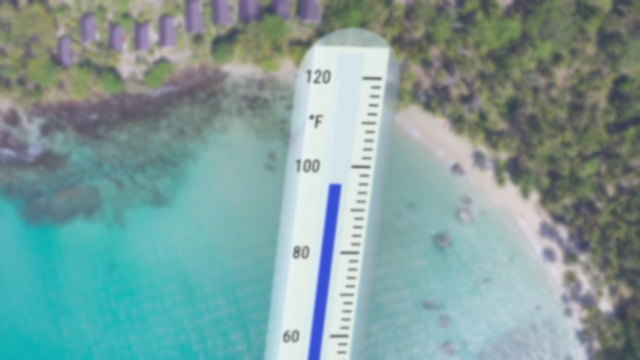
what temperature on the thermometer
96 °F
